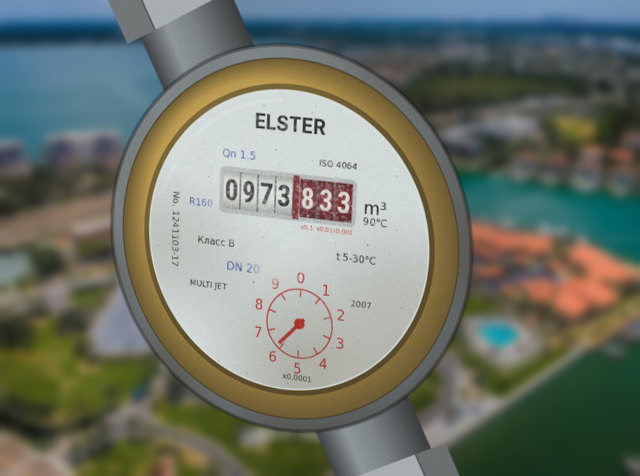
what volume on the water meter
973.8336 m³
